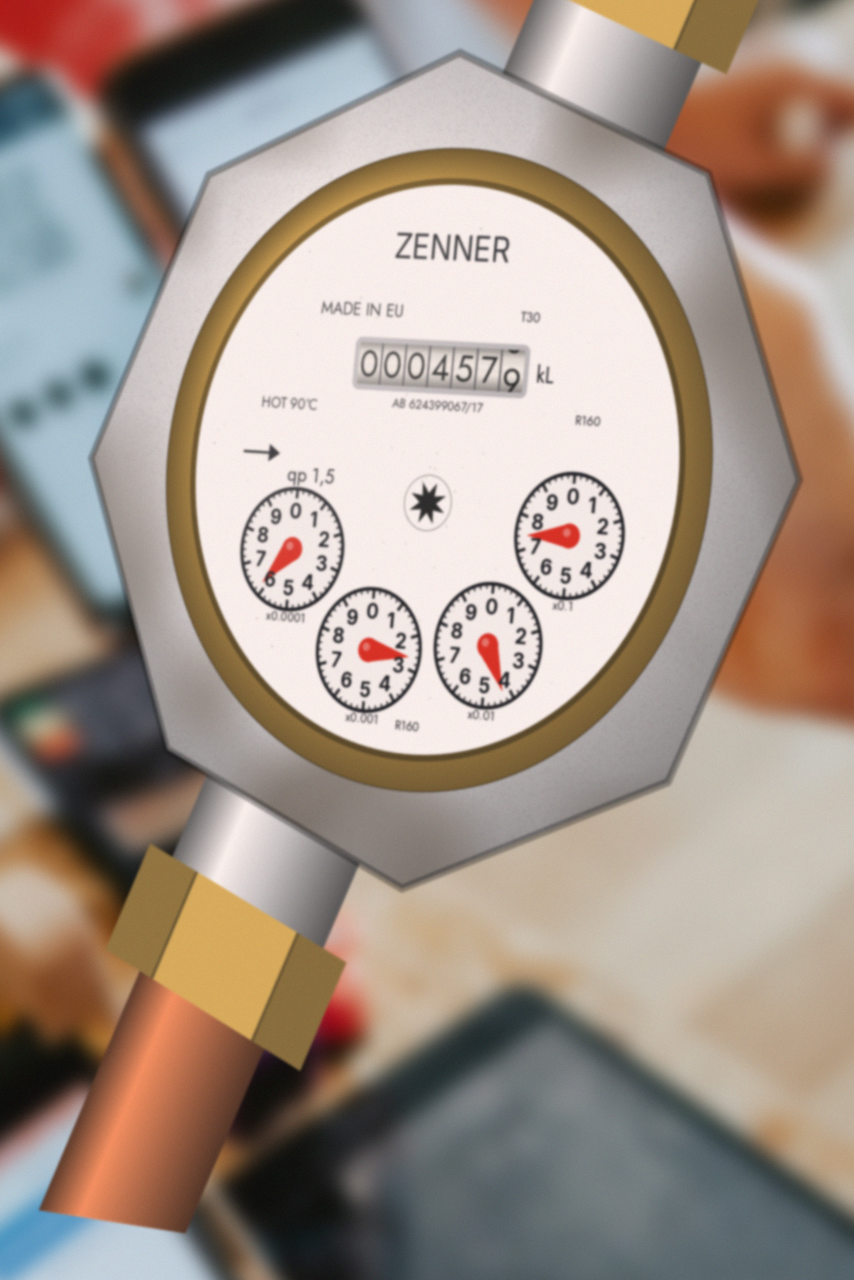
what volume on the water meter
4578.7426 kL
